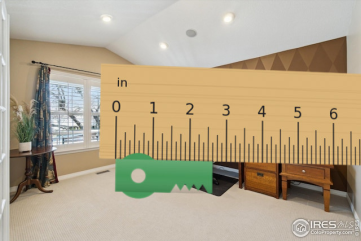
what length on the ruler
2.625 in
